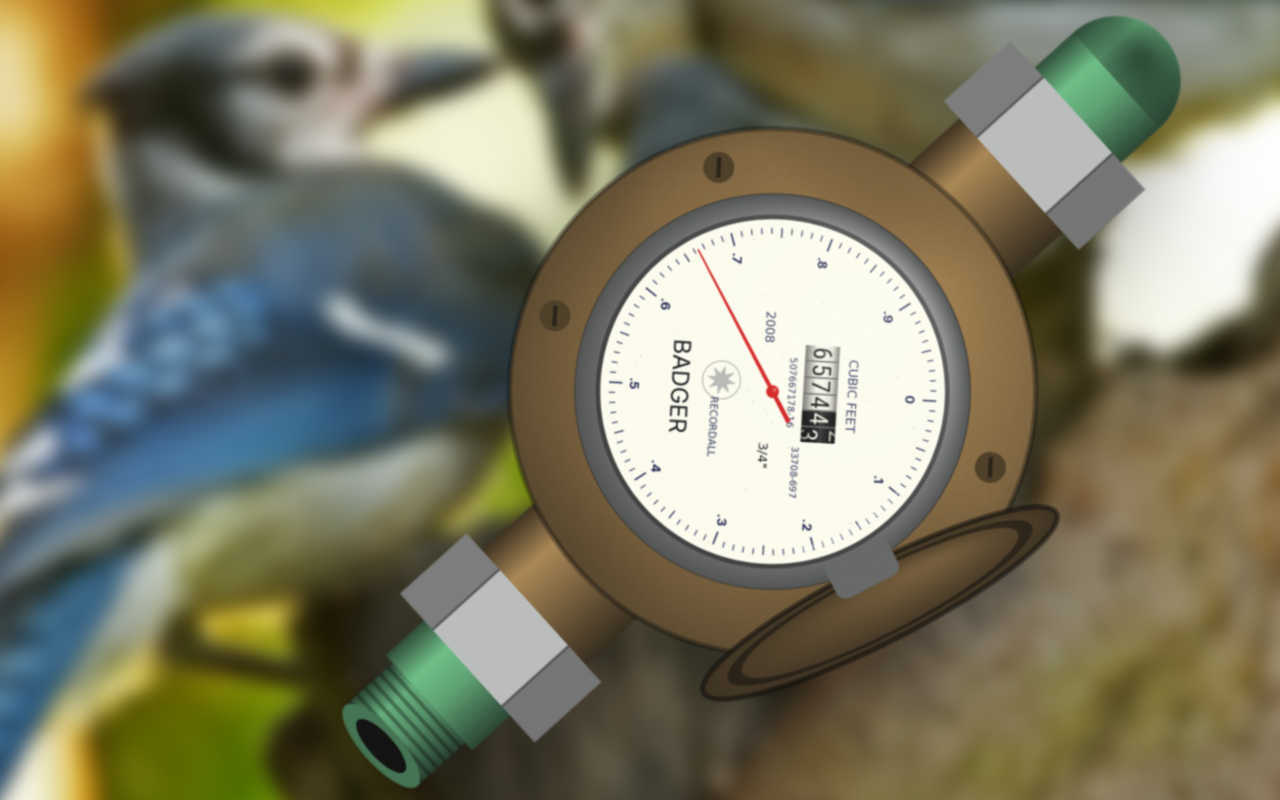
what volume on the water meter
657442.66 ft³
